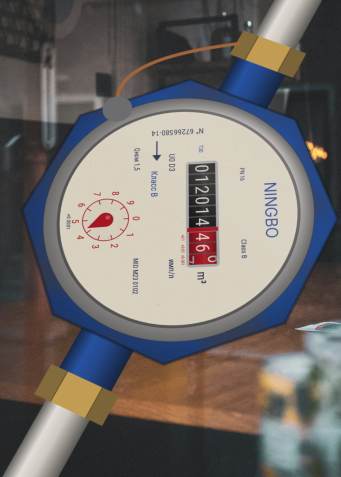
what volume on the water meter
12014.4664 m³
